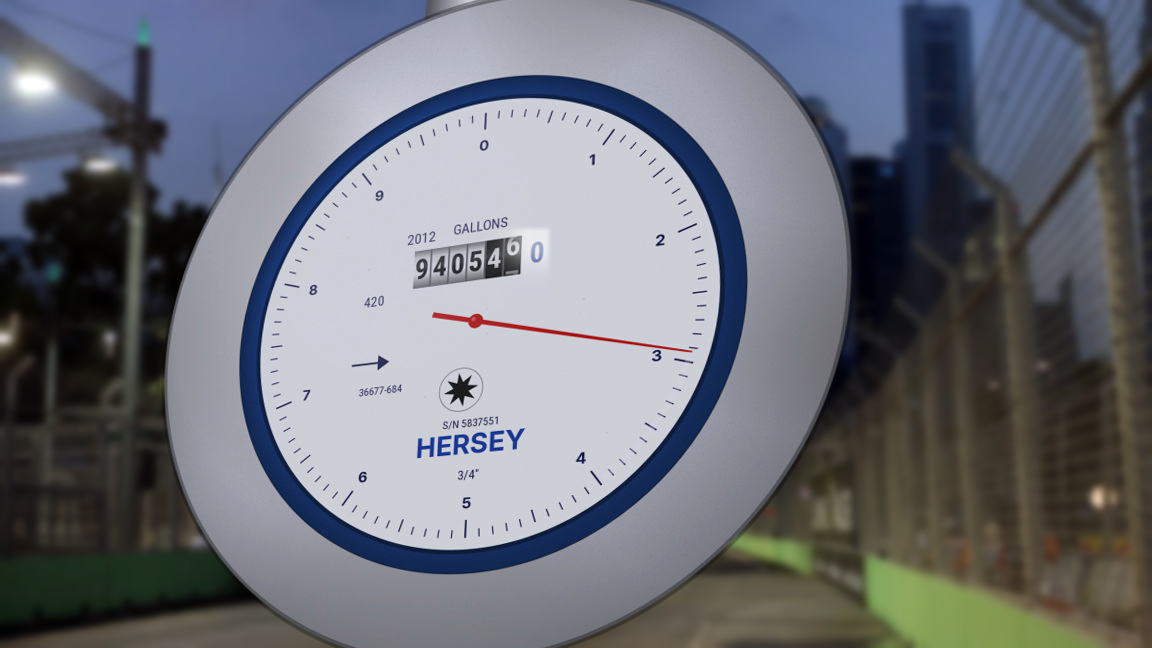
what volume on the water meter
9405462.9 gal
